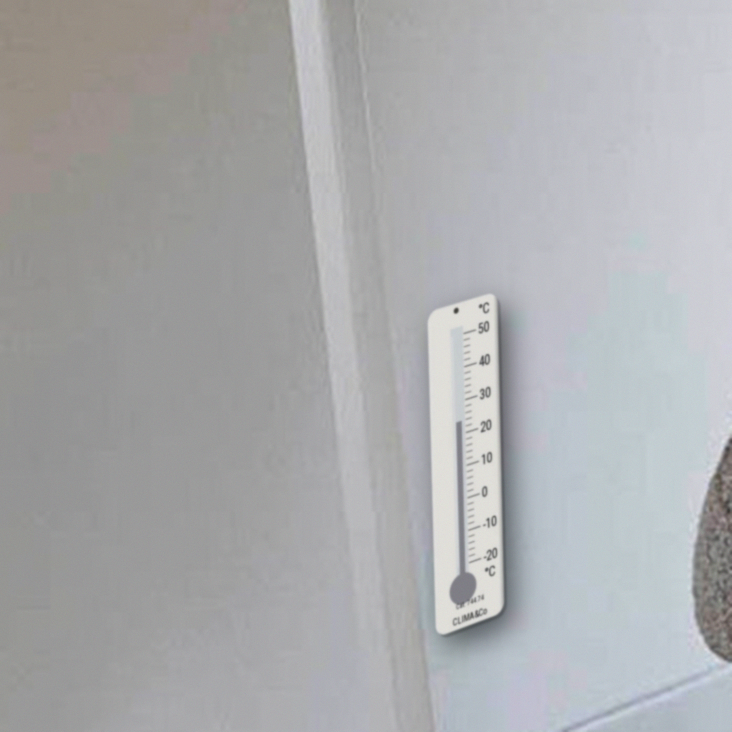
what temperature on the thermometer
24 °C
